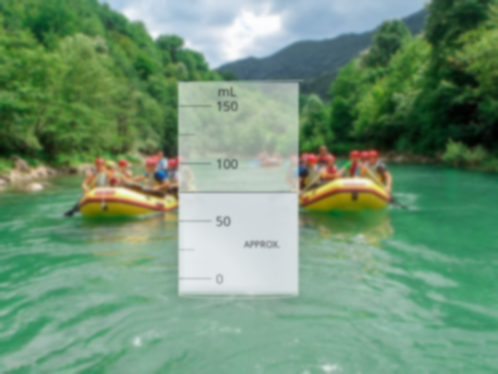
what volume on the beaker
75 mL
